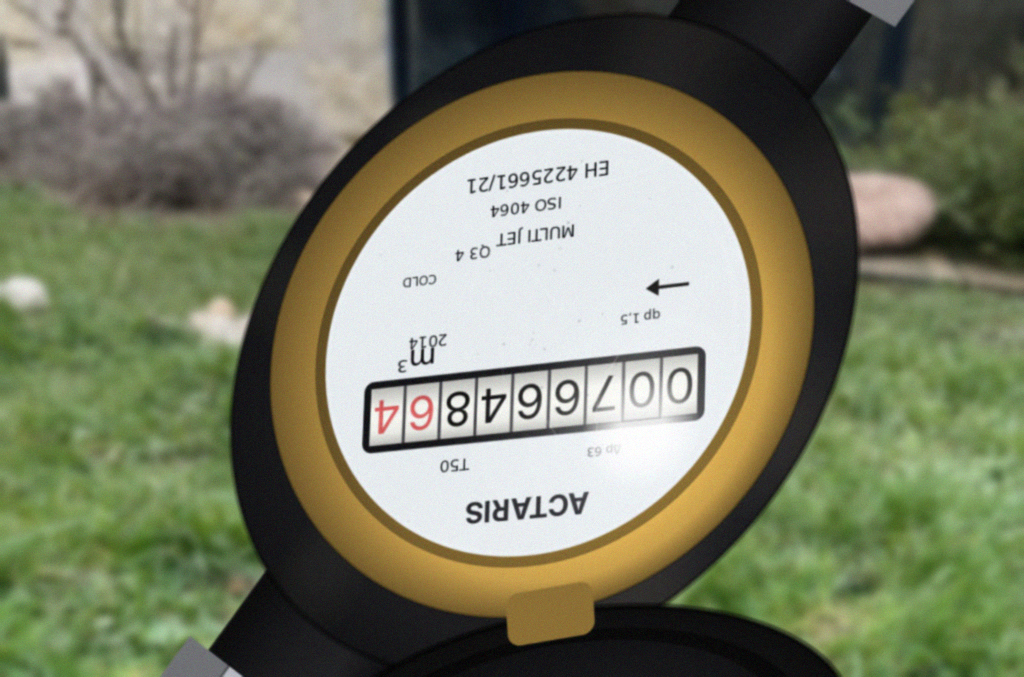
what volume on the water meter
76648.64 m³
